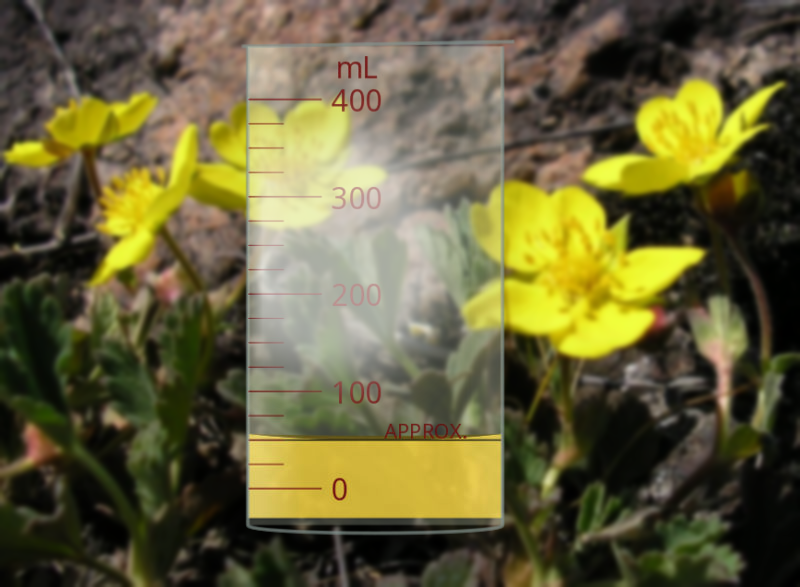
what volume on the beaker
50 mL
